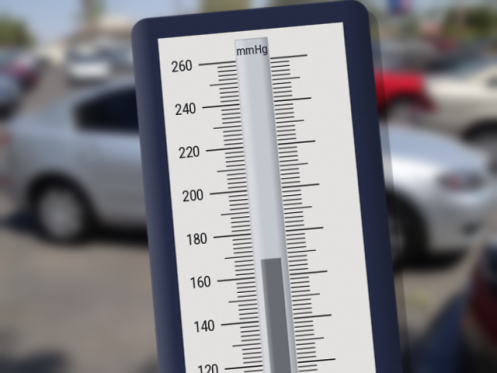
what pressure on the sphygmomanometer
168 mmHg
